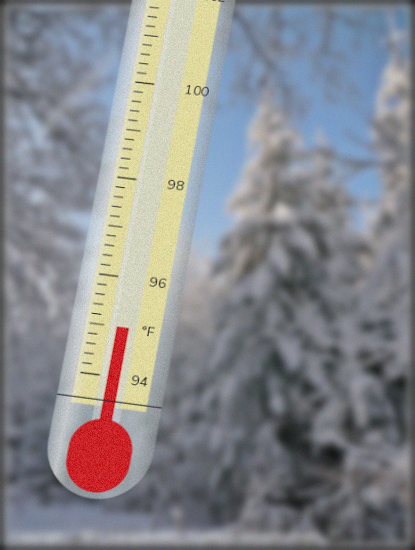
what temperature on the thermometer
95 °F
